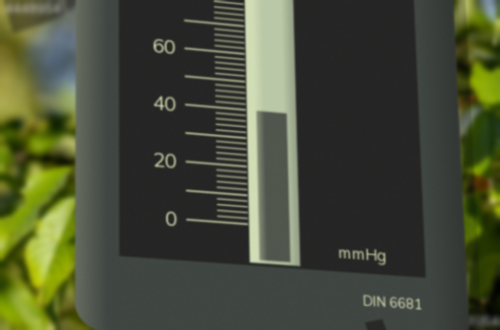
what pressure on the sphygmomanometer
40 mmHg
